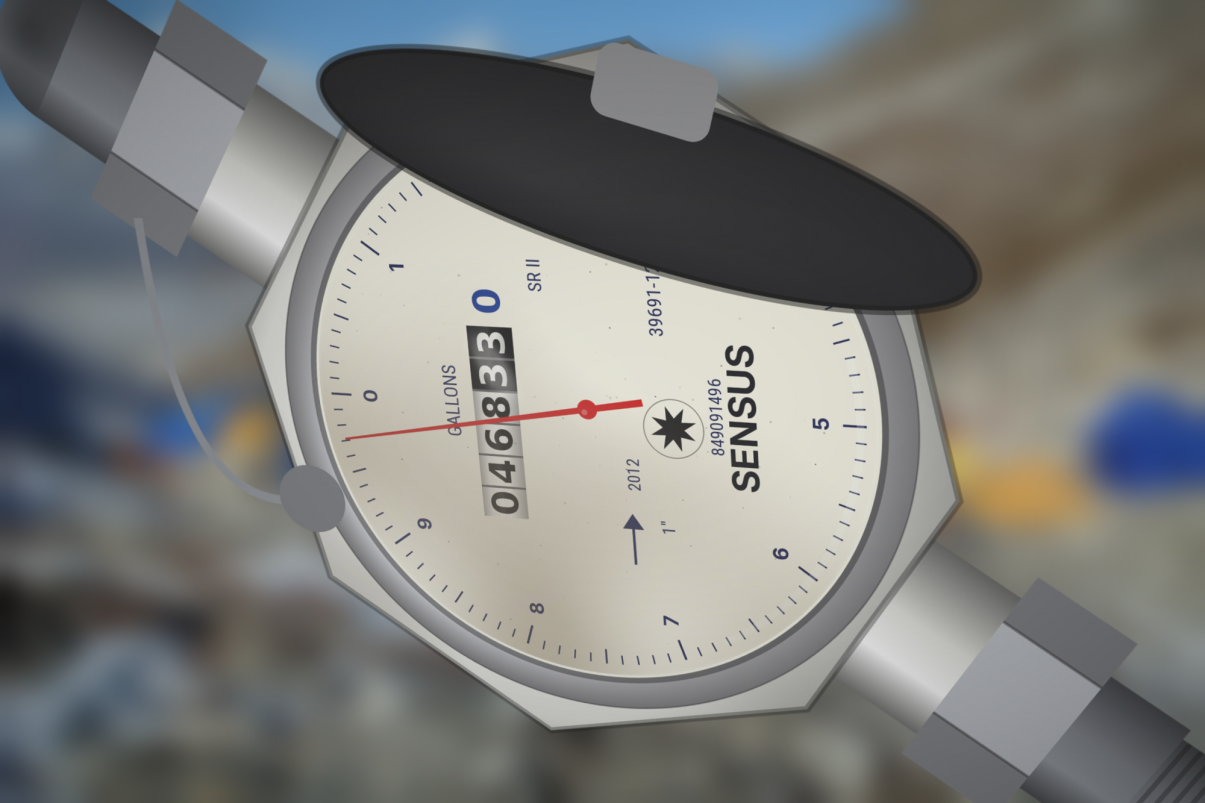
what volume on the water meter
468329.7 gal
